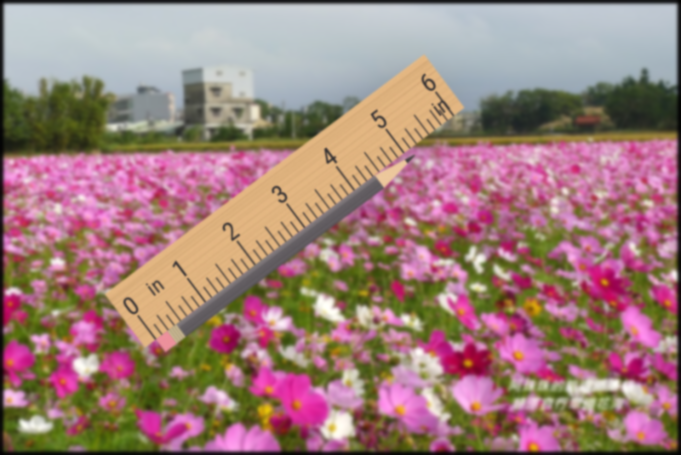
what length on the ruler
5.125 in
